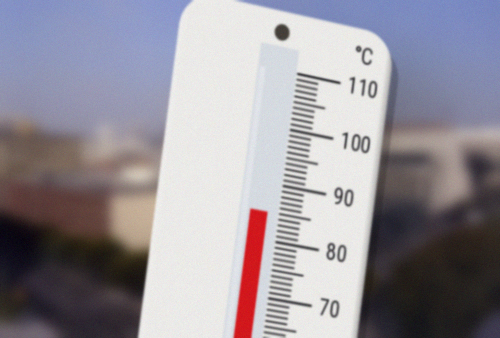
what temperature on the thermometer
85 °C
